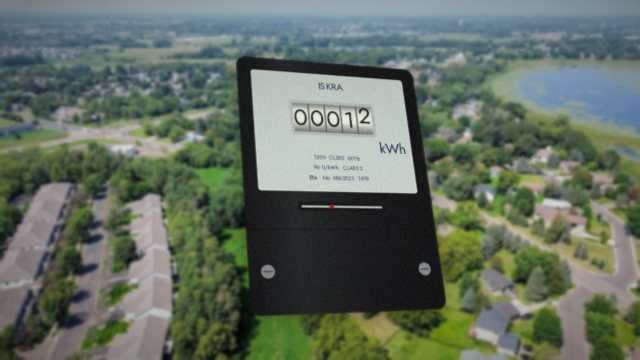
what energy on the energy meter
12 kWh
